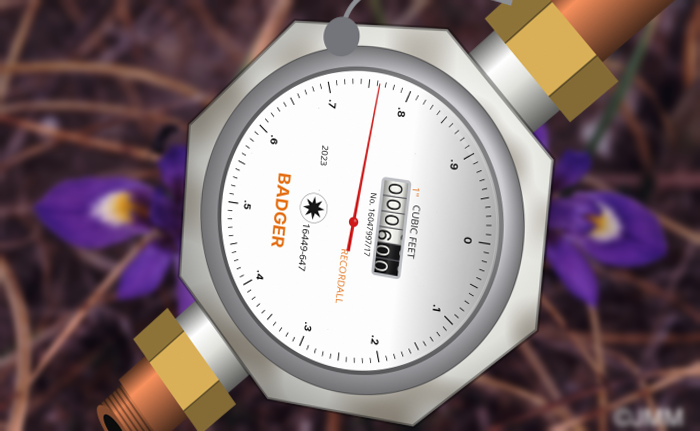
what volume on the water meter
599.76 ft³
